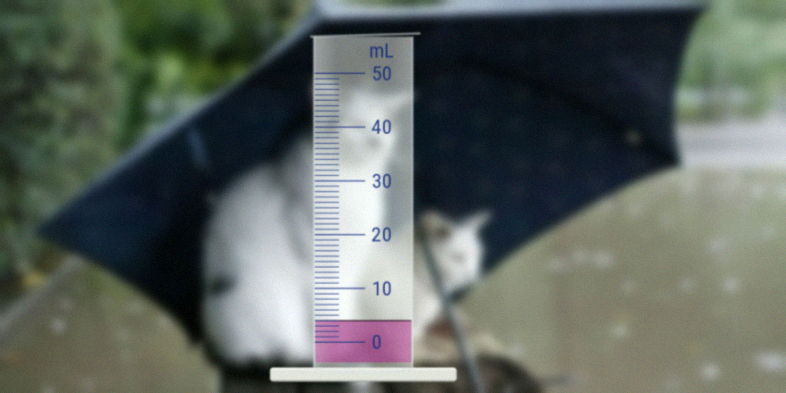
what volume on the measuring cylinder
4 mL
